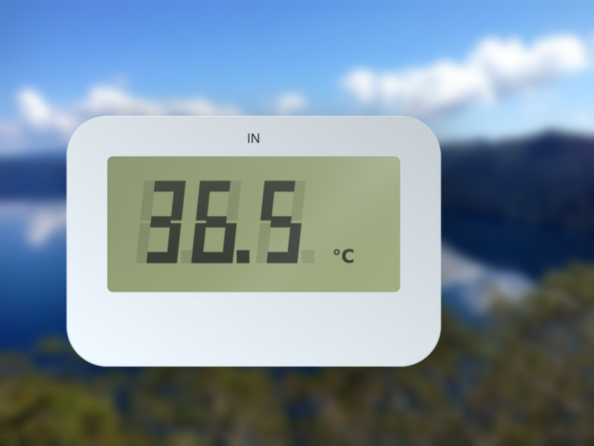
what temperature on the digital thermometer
36.5 °C
